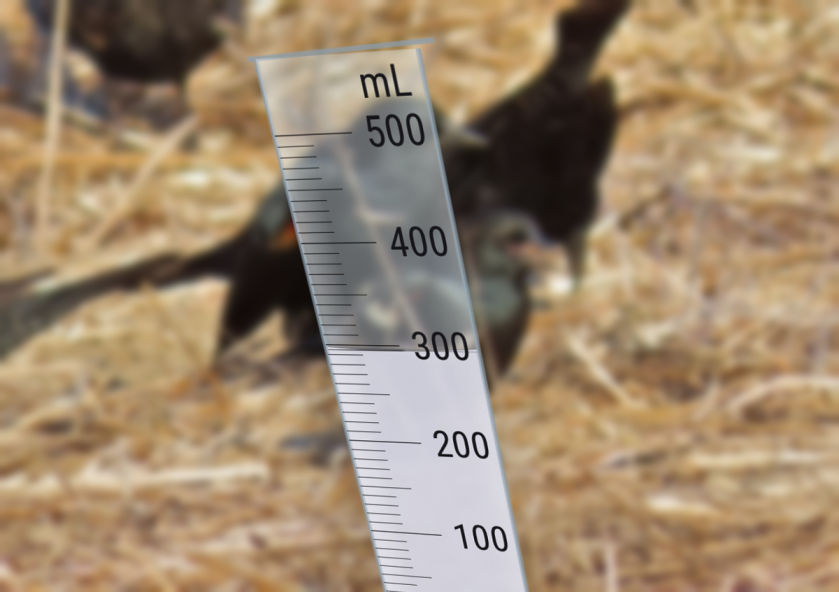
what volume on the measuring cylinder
295 mL
